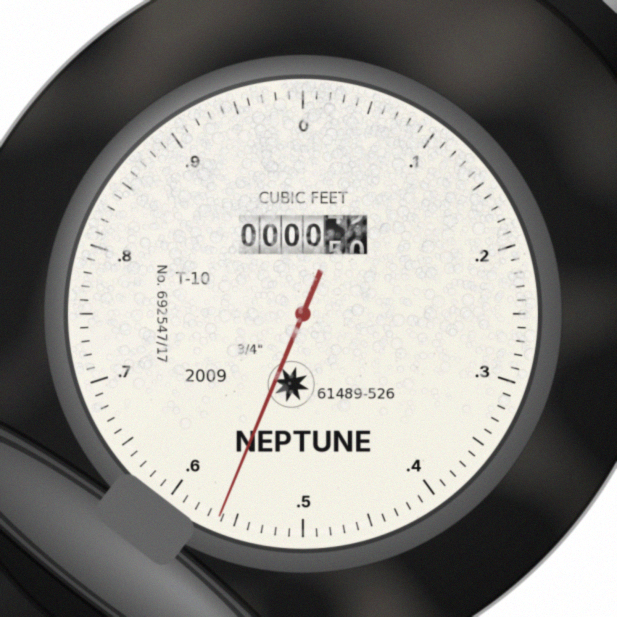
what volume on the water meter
49.56 ft³
